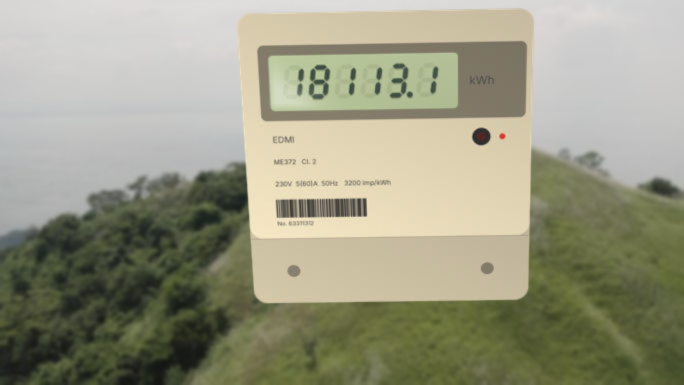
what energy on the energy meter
18113.1 kWh
